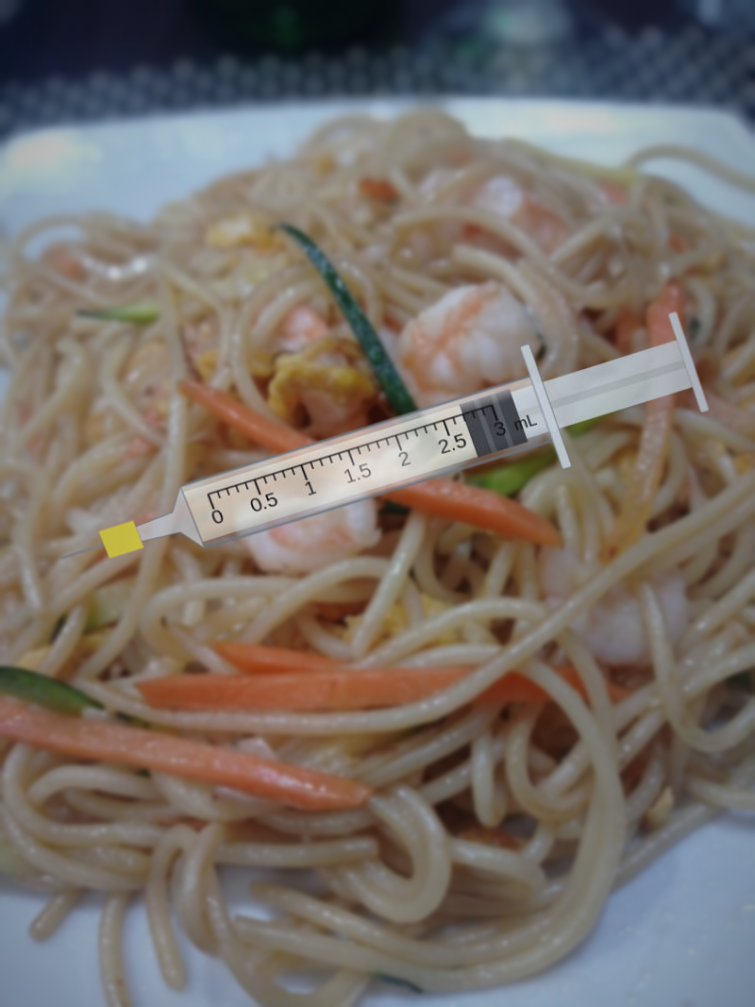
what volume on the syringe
2.7 mL
